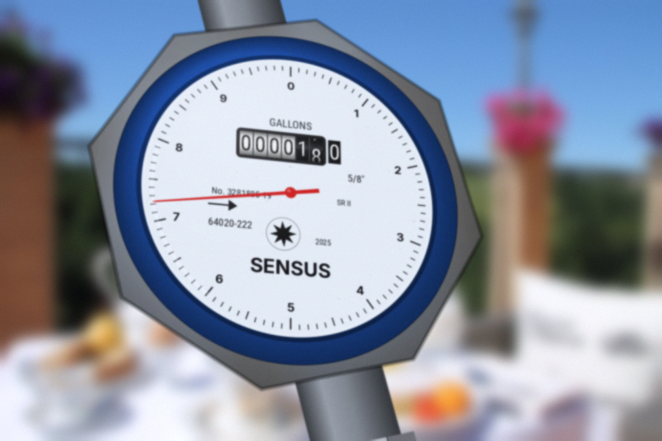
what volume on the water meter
177.2 gal
